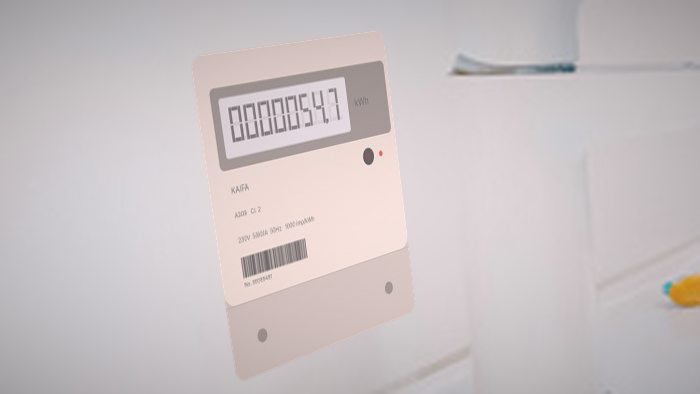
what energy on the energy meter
54.7 kWh
